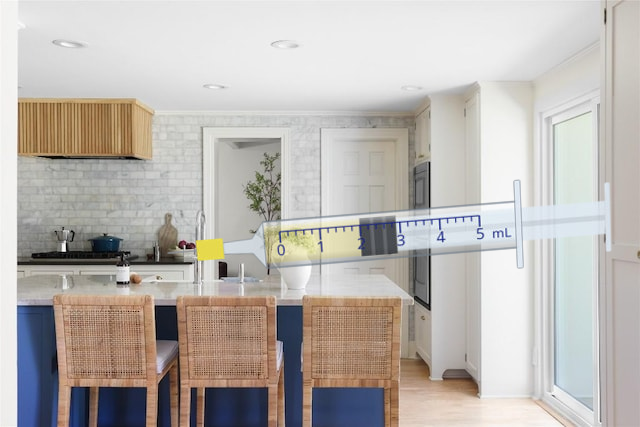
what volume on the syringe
2 mL
